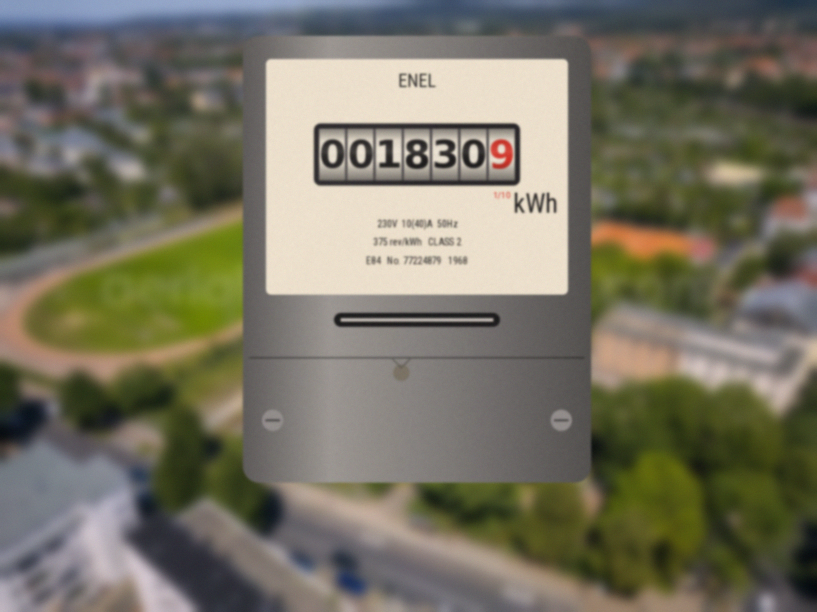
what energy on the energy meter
1830.9 kWh
